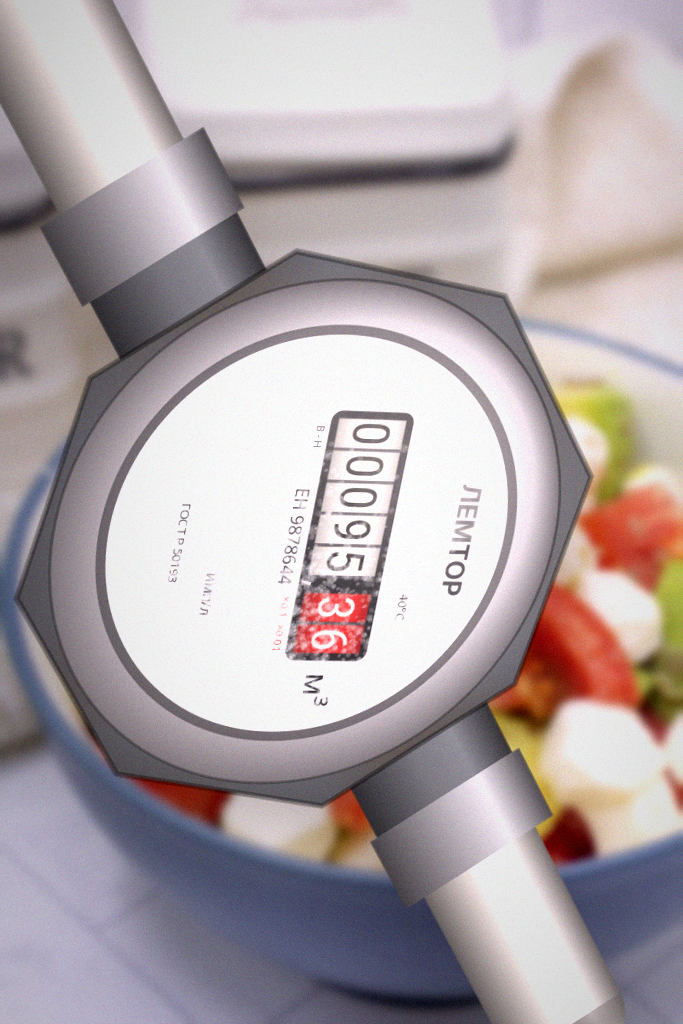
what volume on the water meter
95.36 m³
